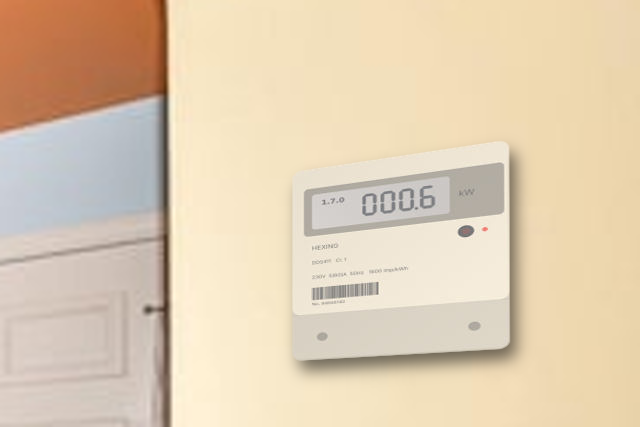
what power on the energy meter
0.6 kW
